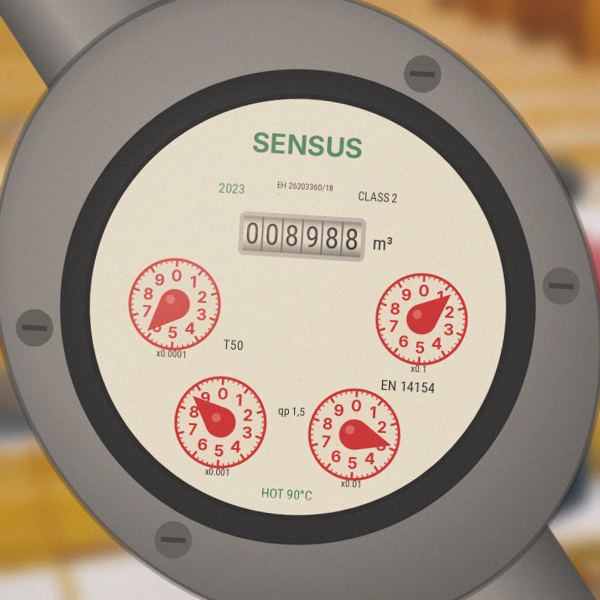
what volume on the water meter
8988.1286 m³
